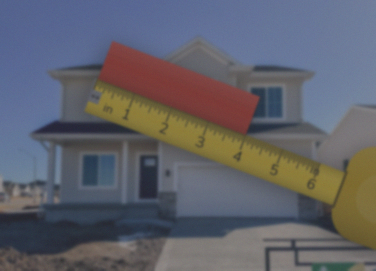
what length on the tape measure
4 in
